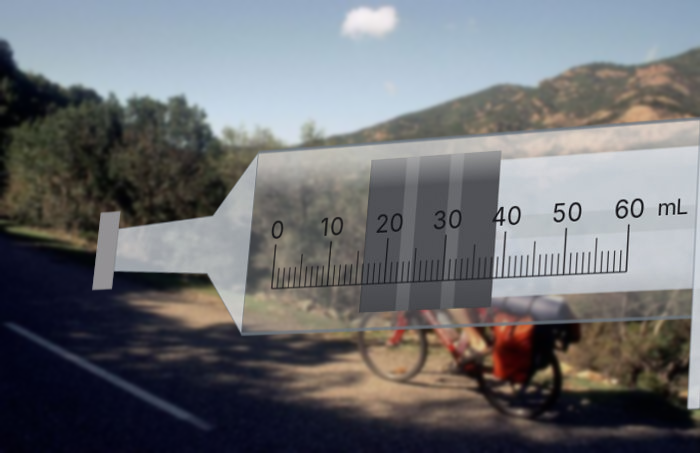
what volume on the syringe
16 mL
